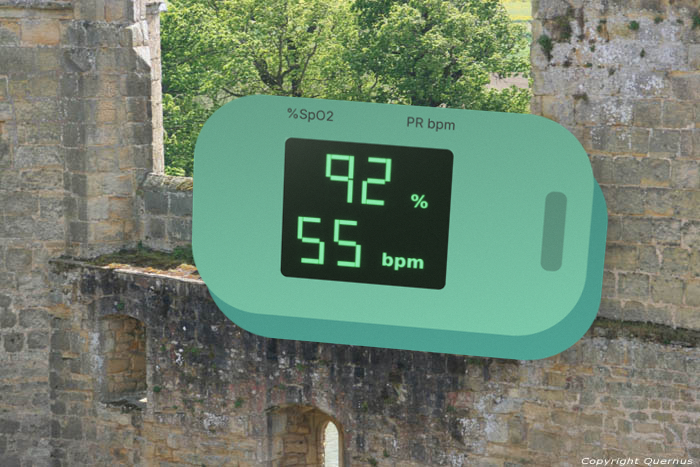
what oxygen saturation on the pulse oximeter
92 %
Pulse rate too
55 bpm
